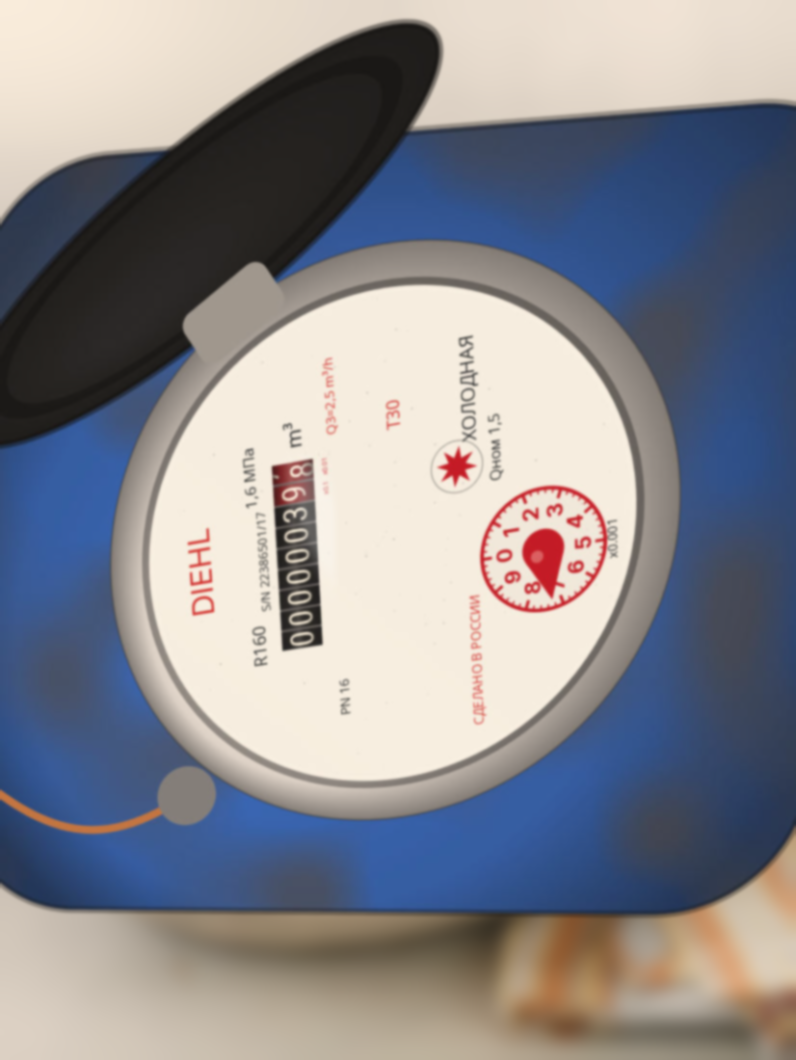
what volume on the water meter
3.977 m³
